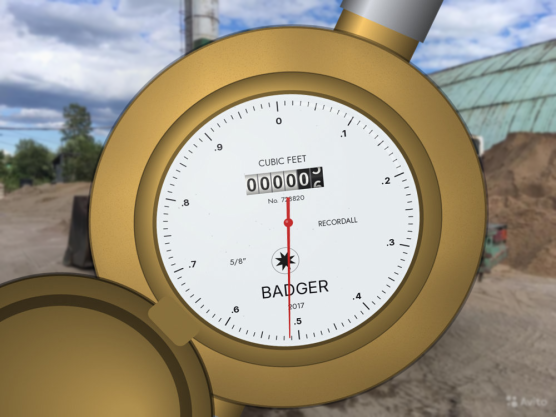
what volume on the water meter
5.51 ft³
